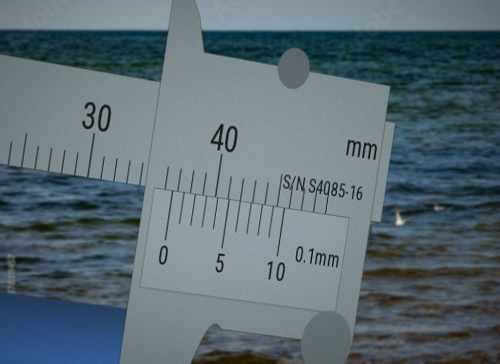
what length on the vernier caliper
36.6 mm
